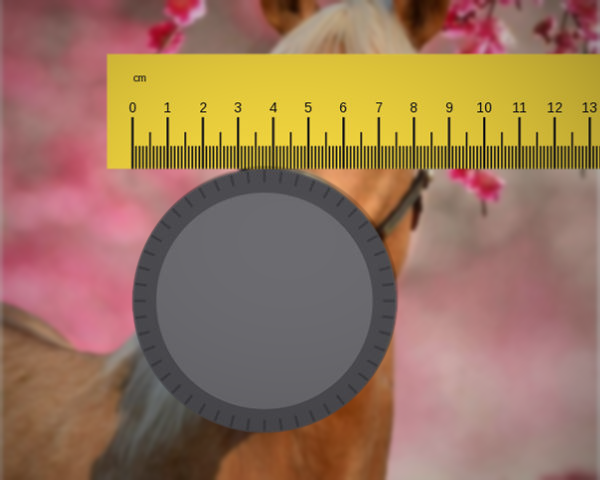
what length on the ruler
7.5 cm
